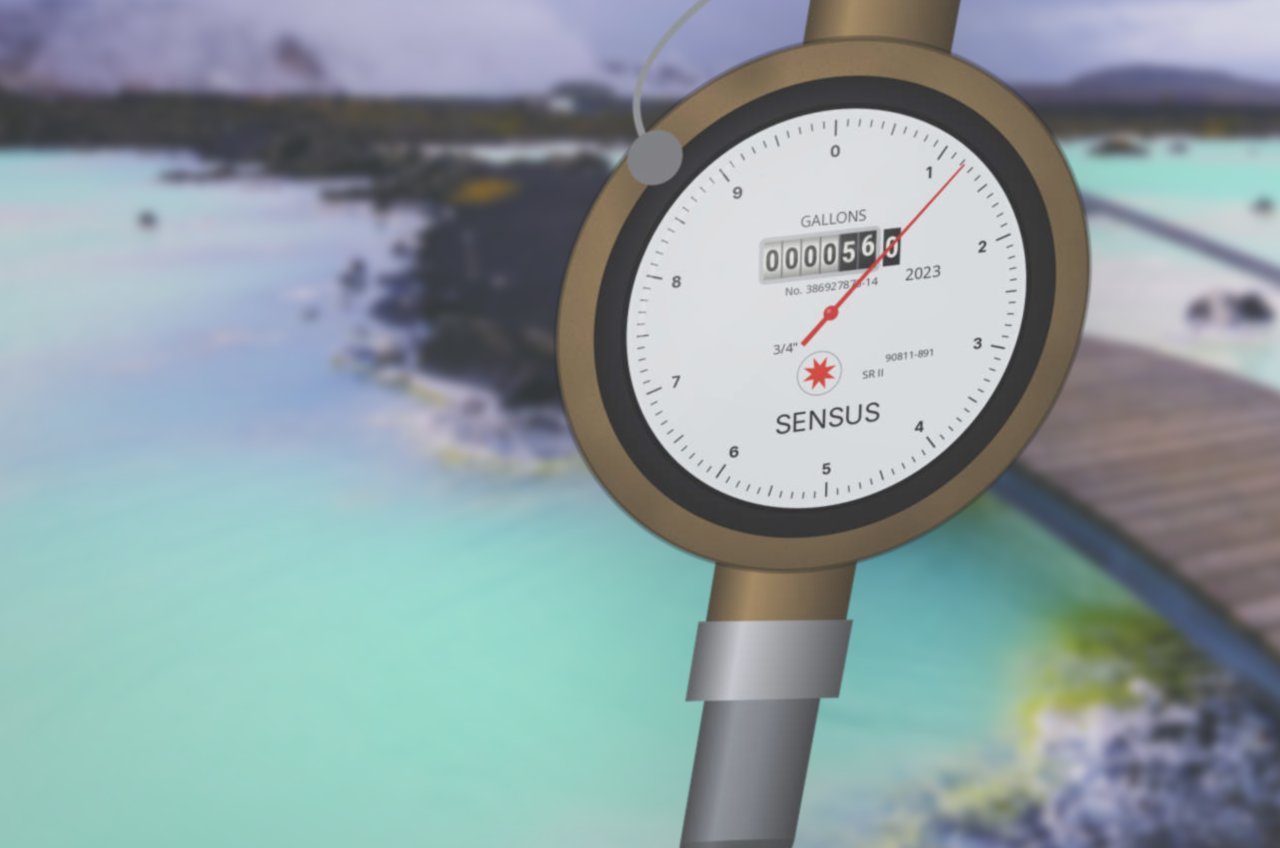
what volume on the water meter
561.2 gal
